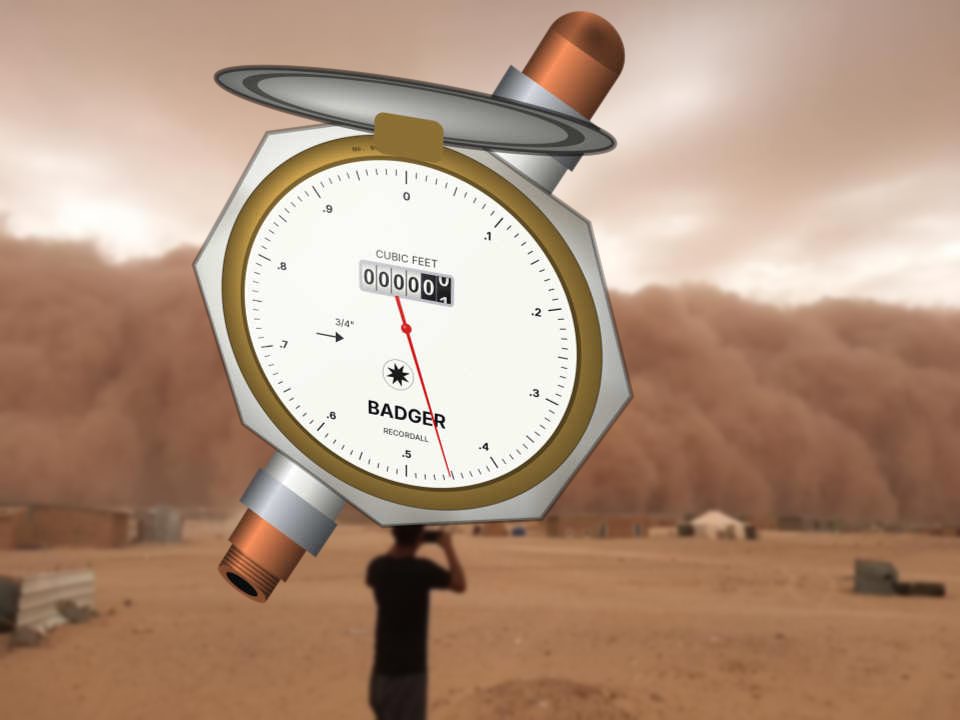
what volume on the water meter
0.45 ft³
